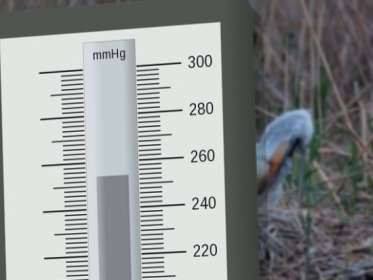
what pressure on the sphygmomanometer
254 mmHg
